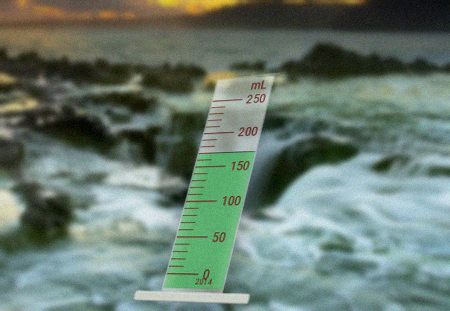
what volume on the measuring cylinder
170 mL
